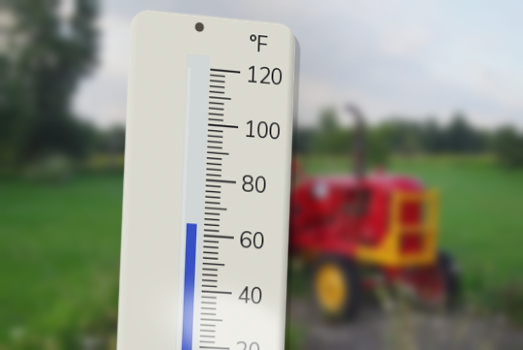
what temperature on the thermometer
64 °F
